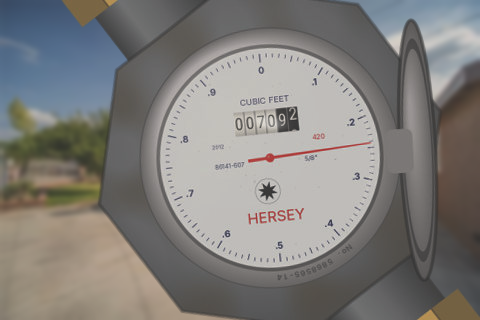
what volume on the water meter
7092.24 ft³
